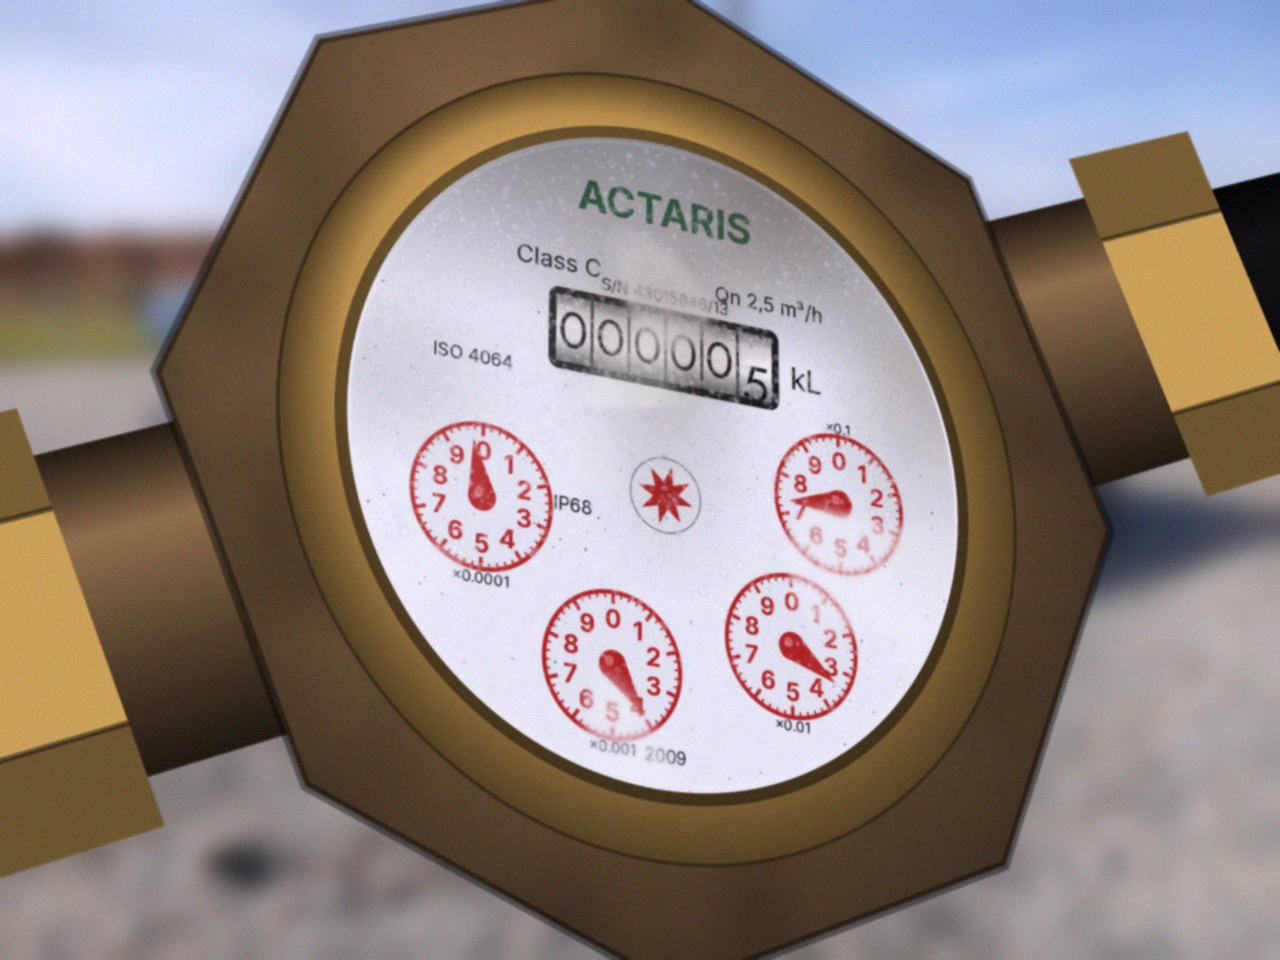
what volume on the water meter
4.7339 kL
